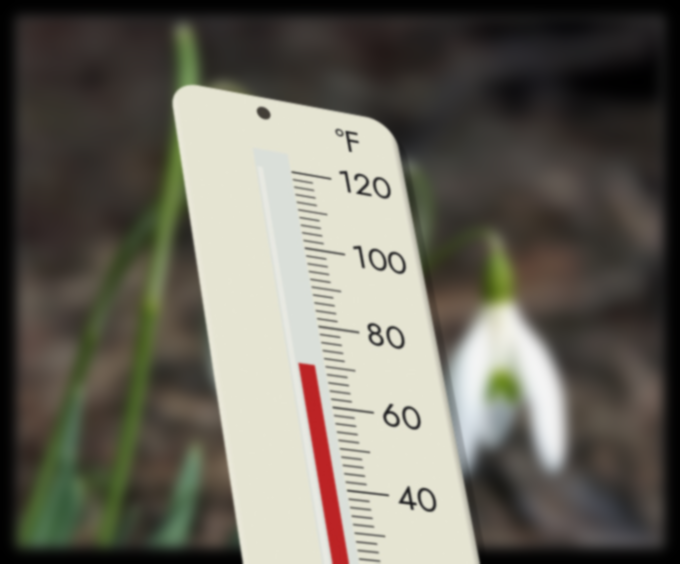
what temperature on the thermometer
70 °F
